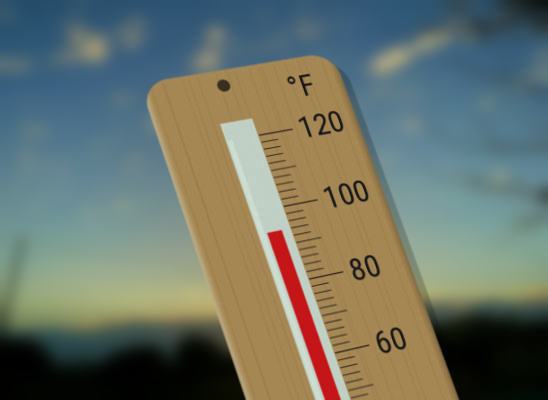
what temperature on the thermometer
94 °F
